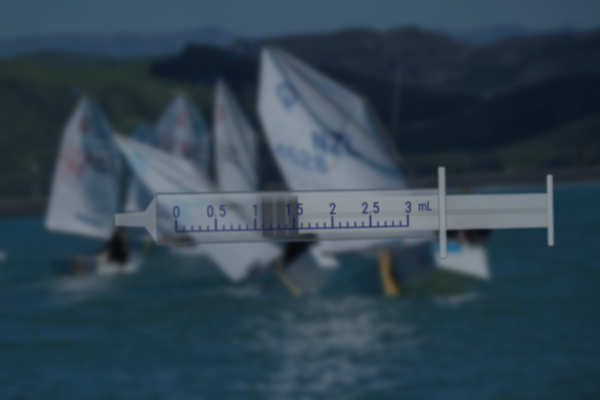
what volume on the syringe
1.1 mL
